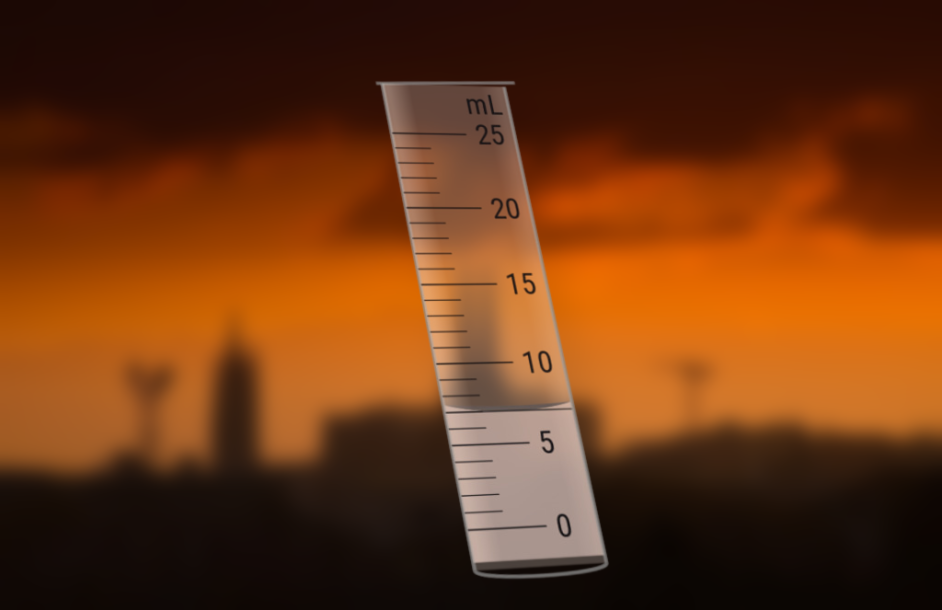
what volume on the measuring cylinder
7 mL
